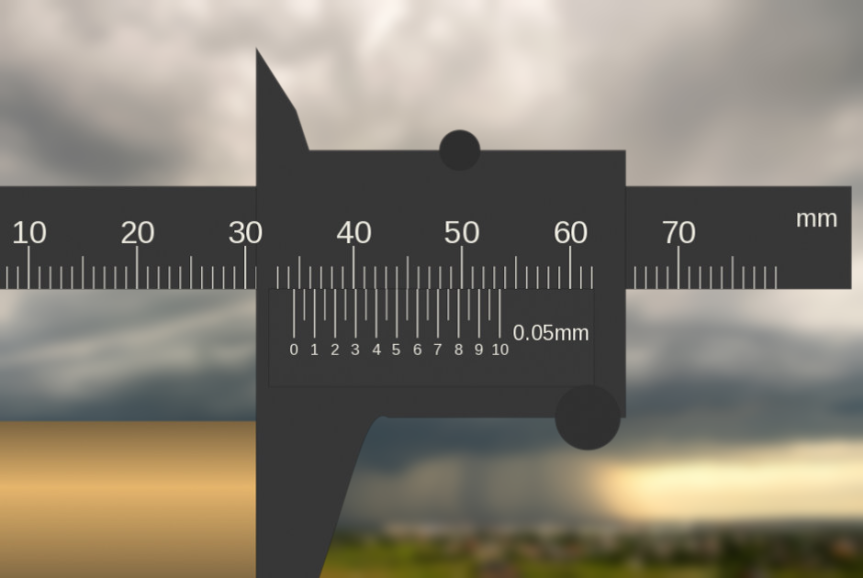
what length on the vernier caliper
34.5 mm
